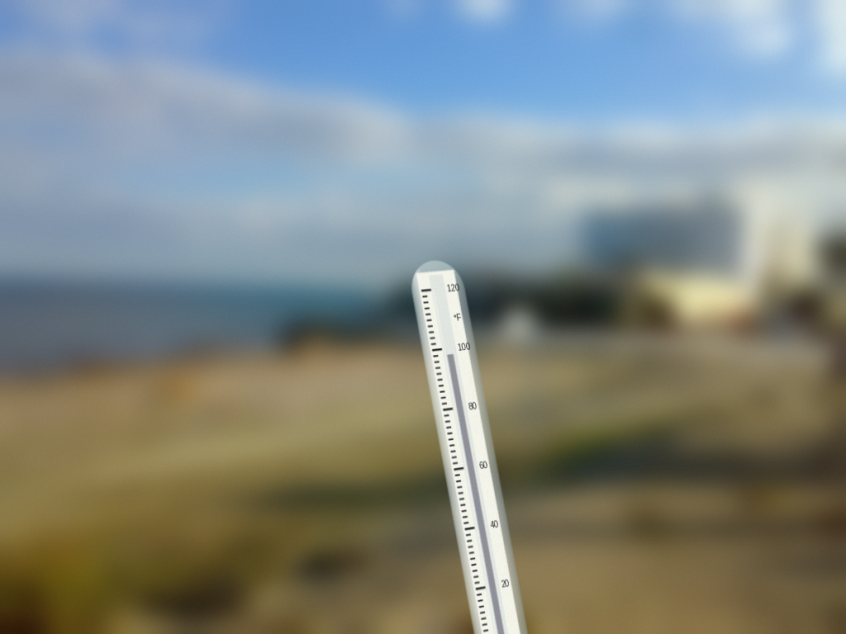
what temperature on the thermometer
98 °F
